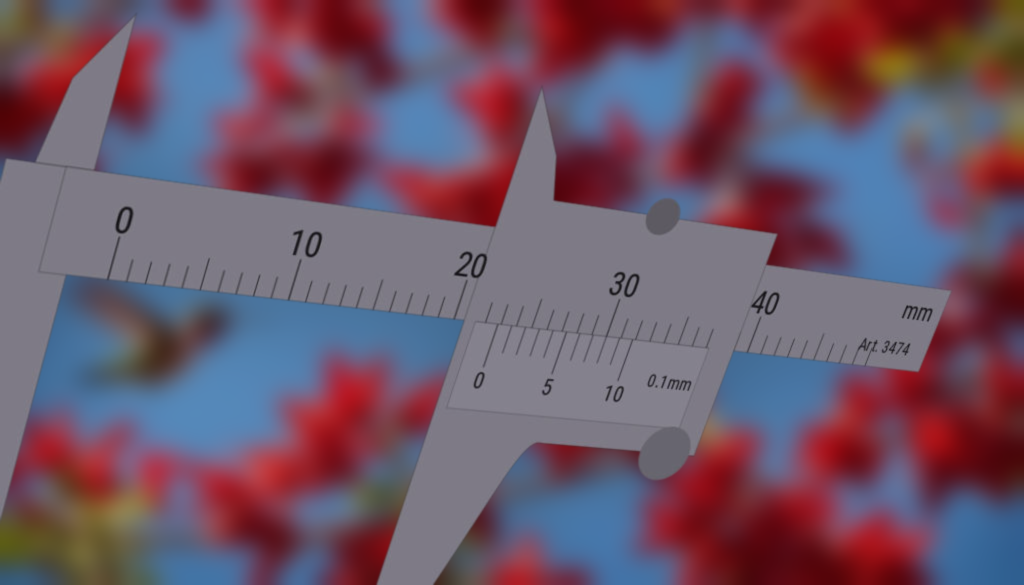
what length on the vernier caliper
22.8 mm
